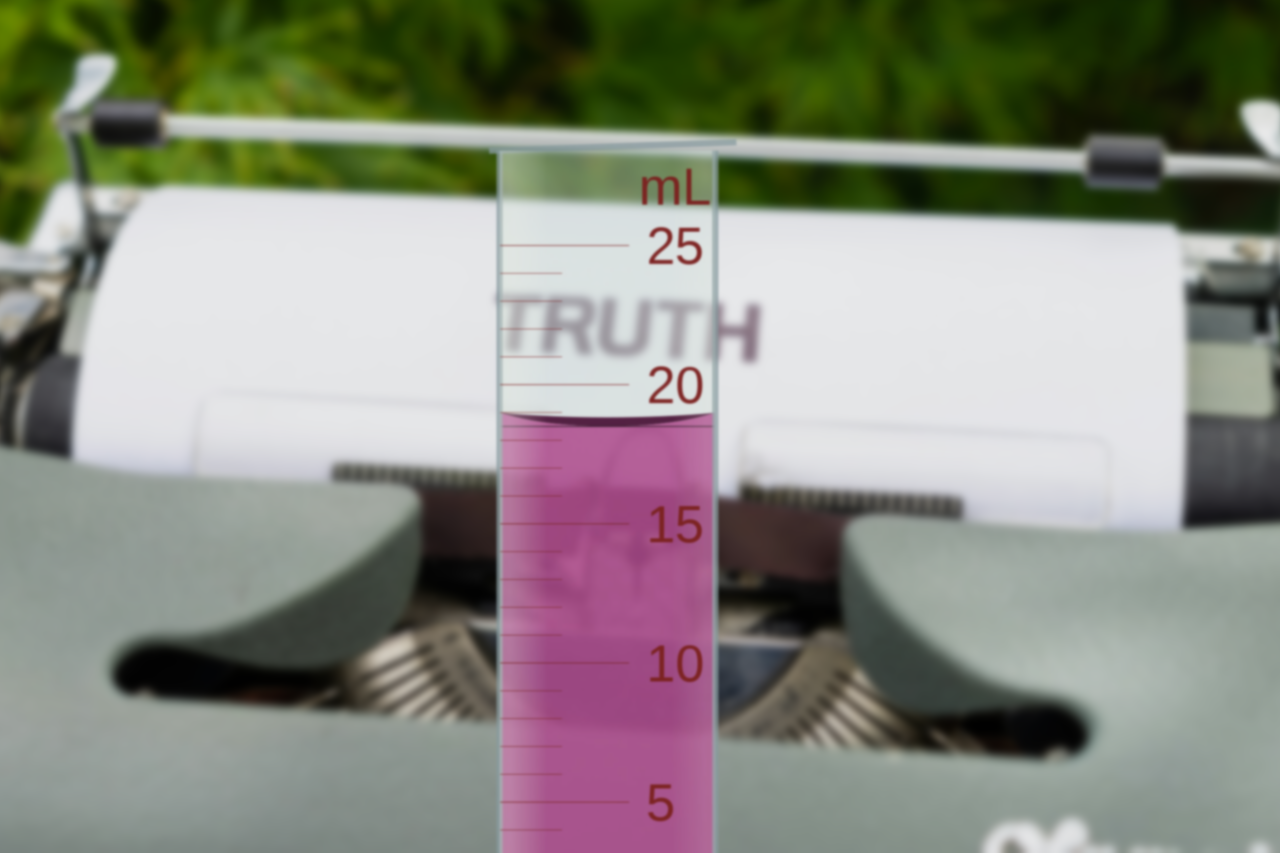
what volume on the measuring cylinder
18.5 mL
